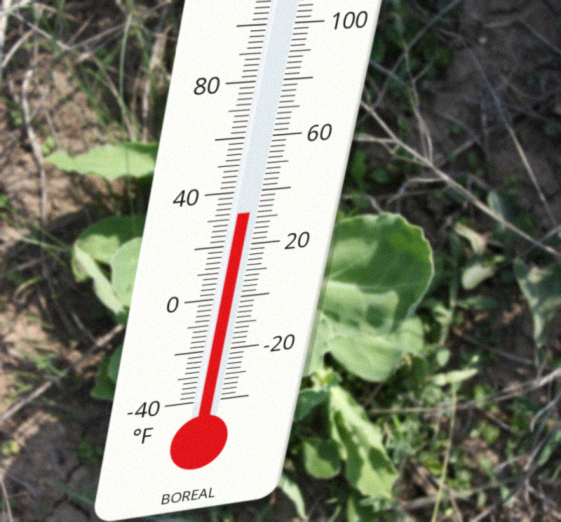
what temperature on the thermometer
32 °F
